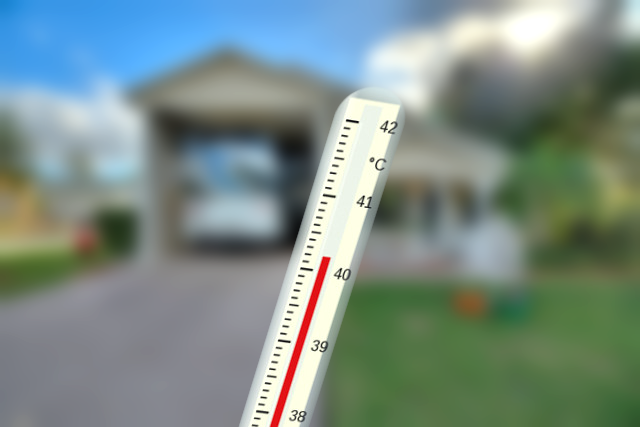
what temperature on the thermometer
40.2 °C
